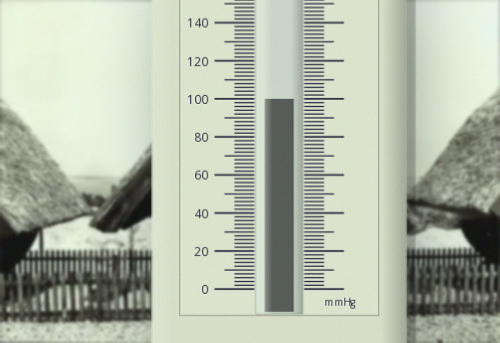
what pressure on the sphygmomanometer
100 mmHg
